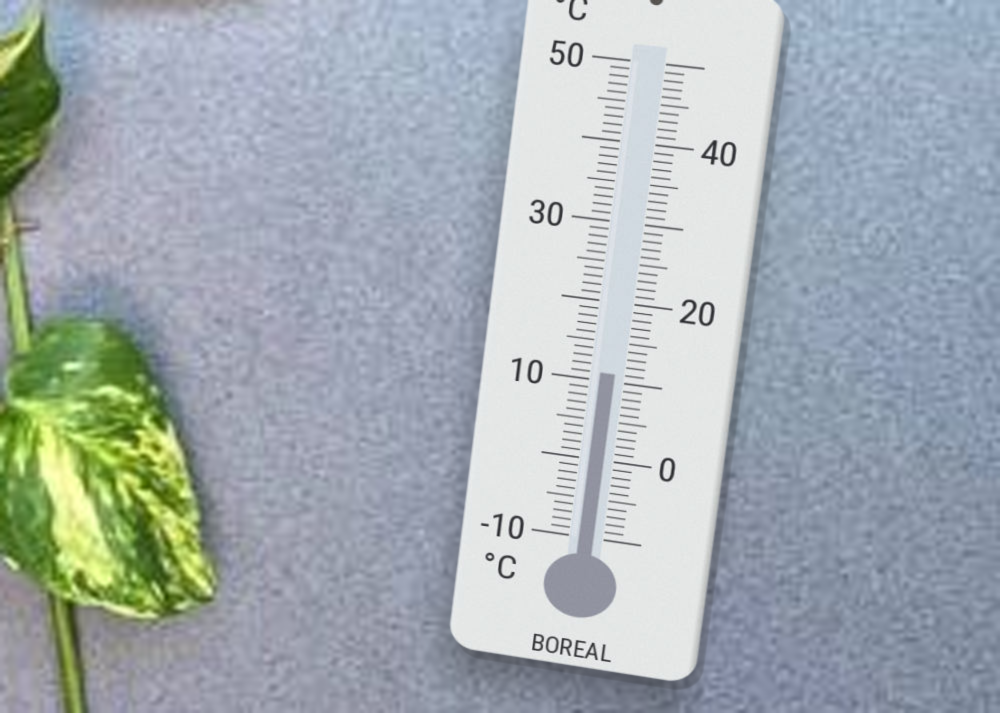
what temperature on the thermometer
11 °C
